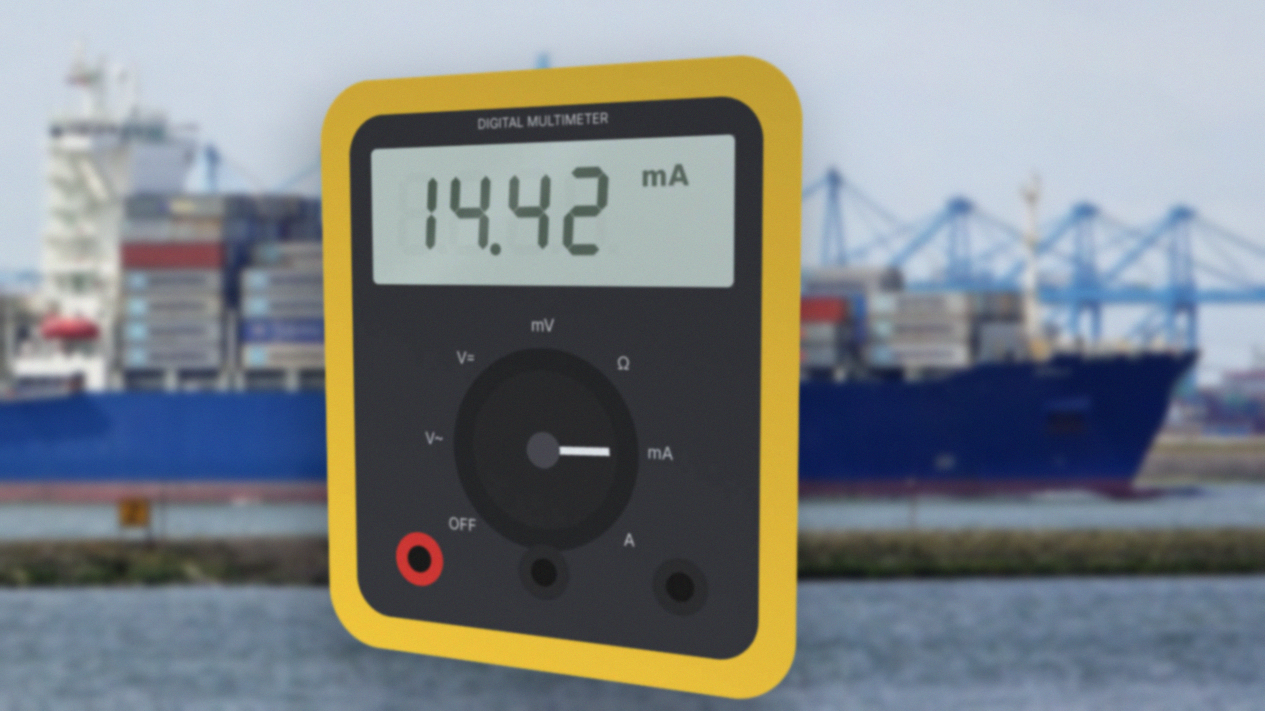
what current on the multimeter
14.42 mA
